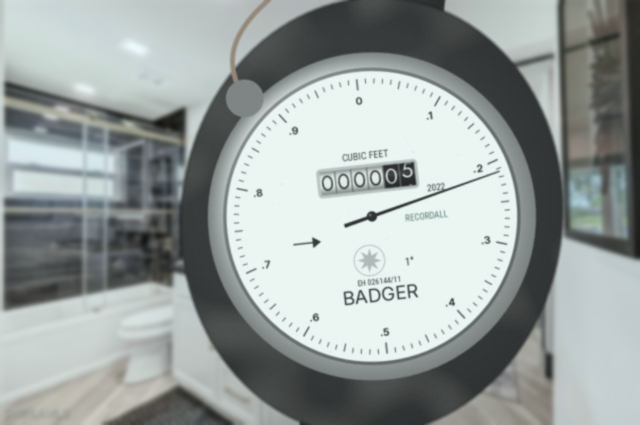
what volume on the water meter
5.21 ft³
